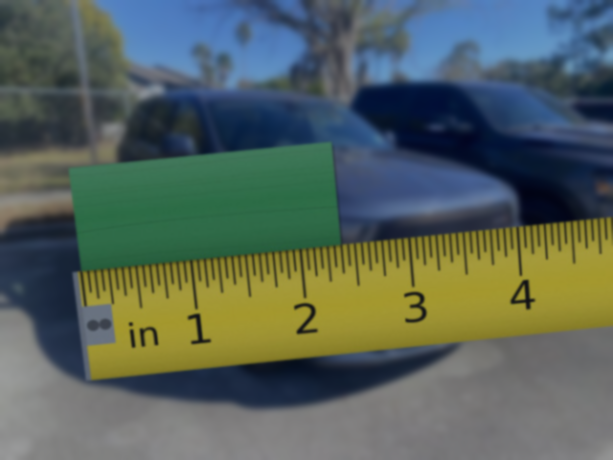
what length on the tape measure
2.375 in
